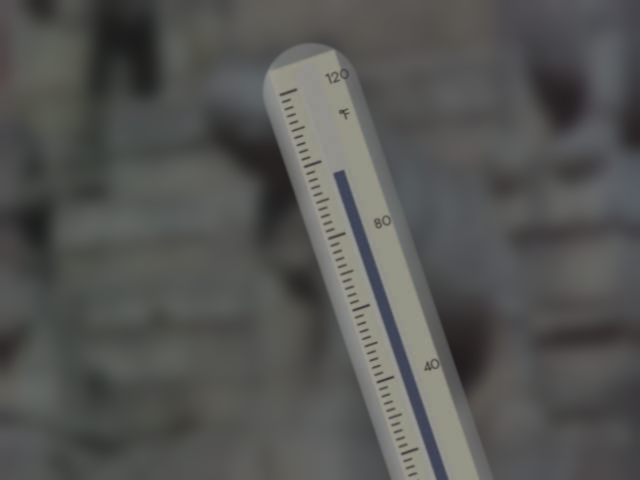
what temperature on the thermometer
96 °F
